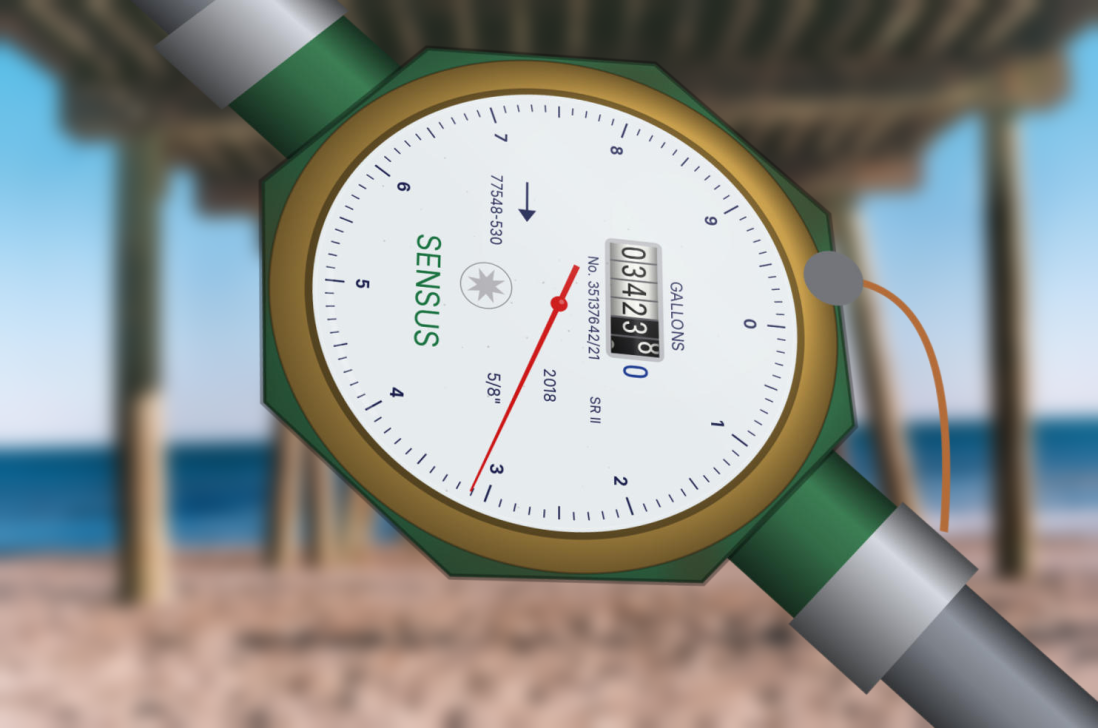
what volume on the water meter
342383.1 gal
